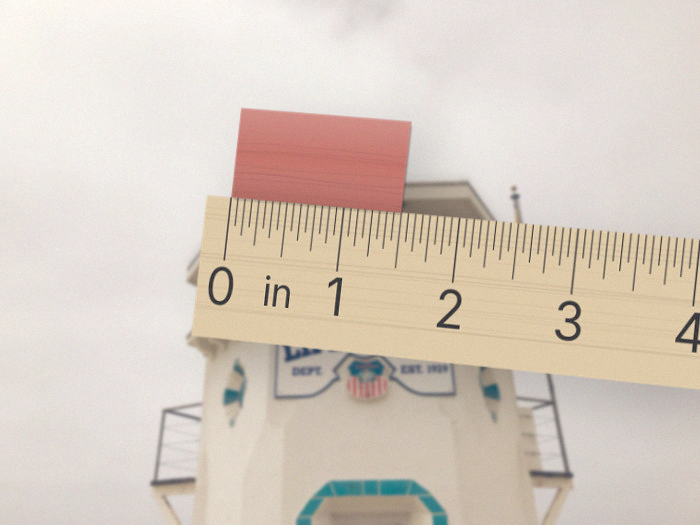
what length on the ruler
1.5 in
